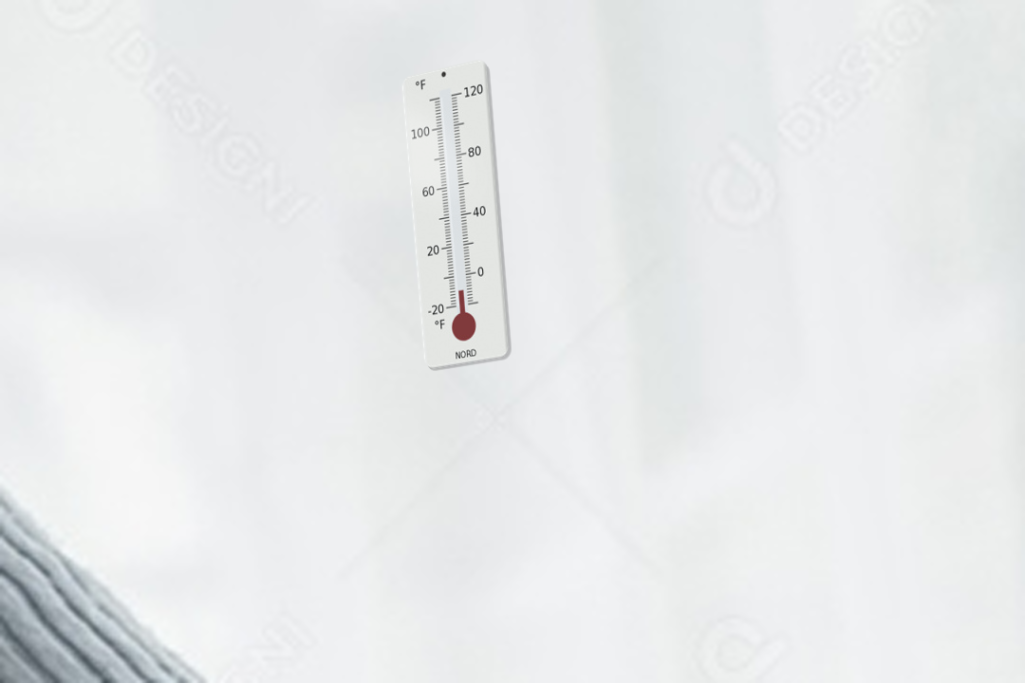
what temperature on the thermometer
-10 °F
